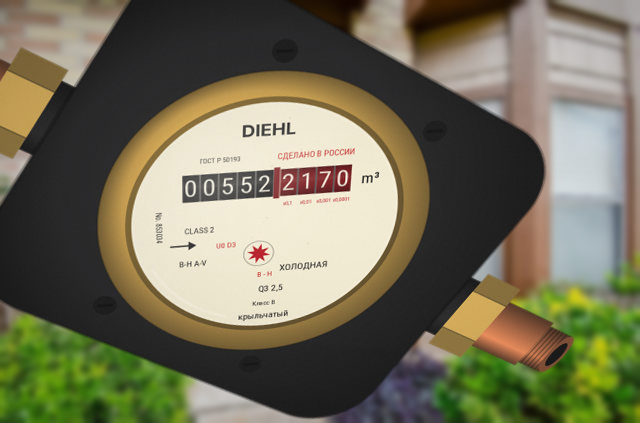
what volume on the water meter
552.2170 m³
